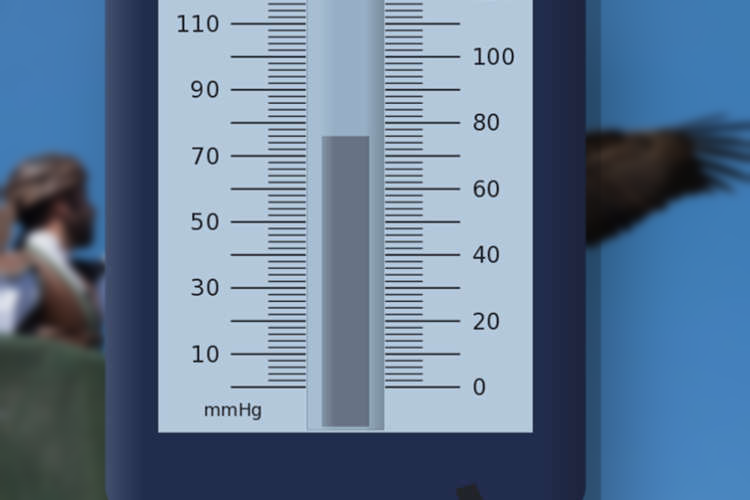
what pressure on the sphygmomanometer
76 mmHg
